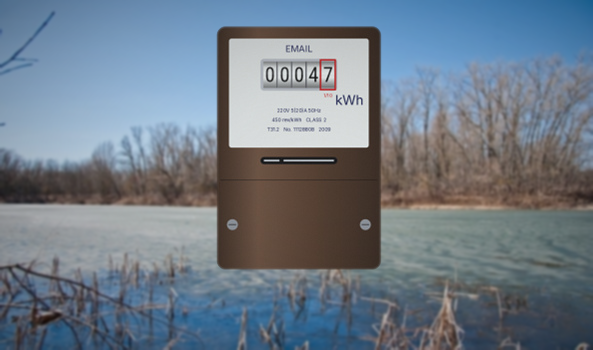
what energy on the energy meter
4.7 kWh
